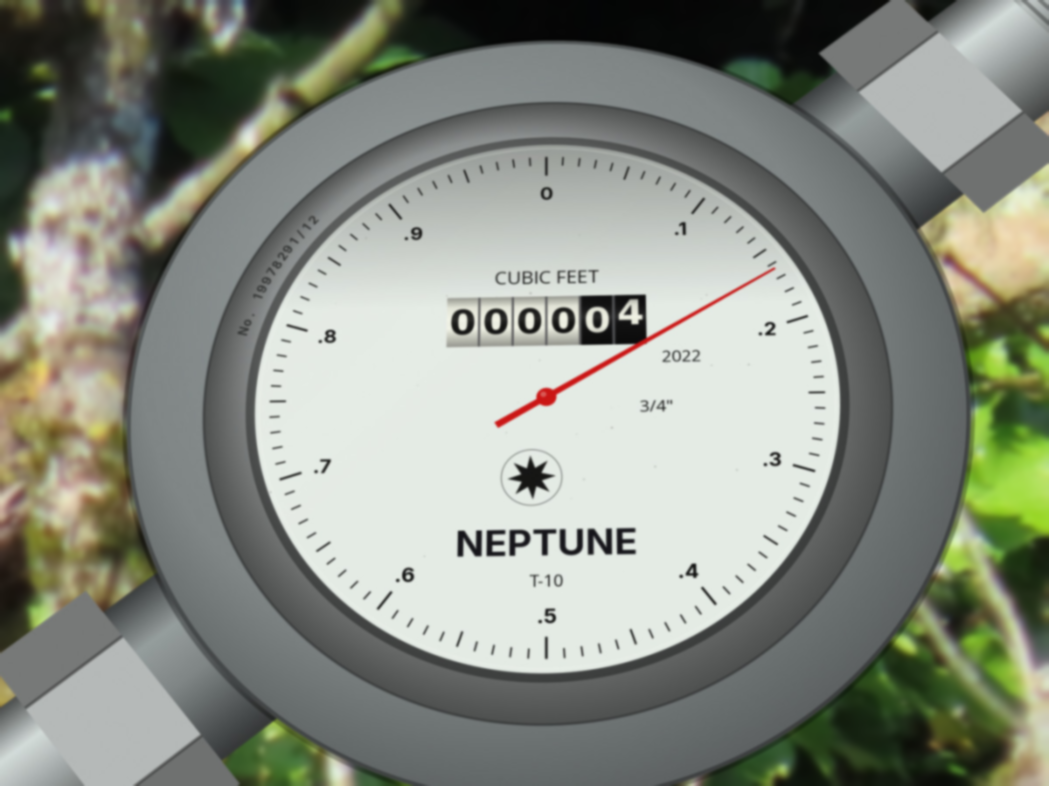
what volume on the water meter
4.16 ft³
